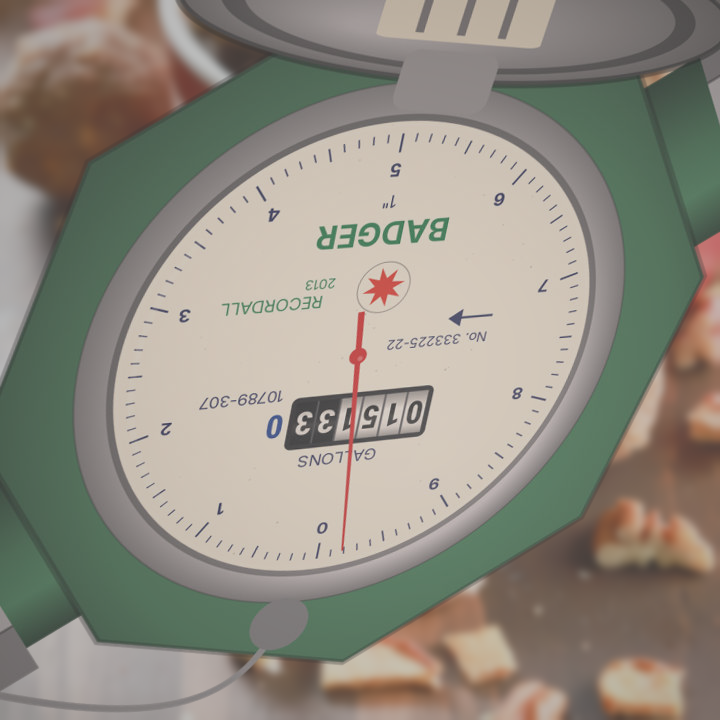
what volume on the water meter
151329.8 gal
